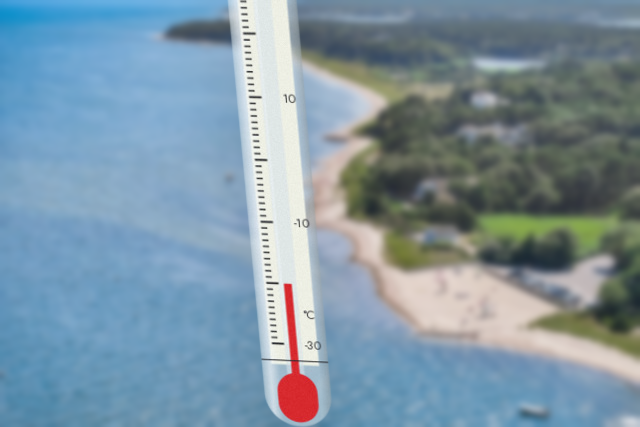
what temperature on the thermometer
-20 °C
